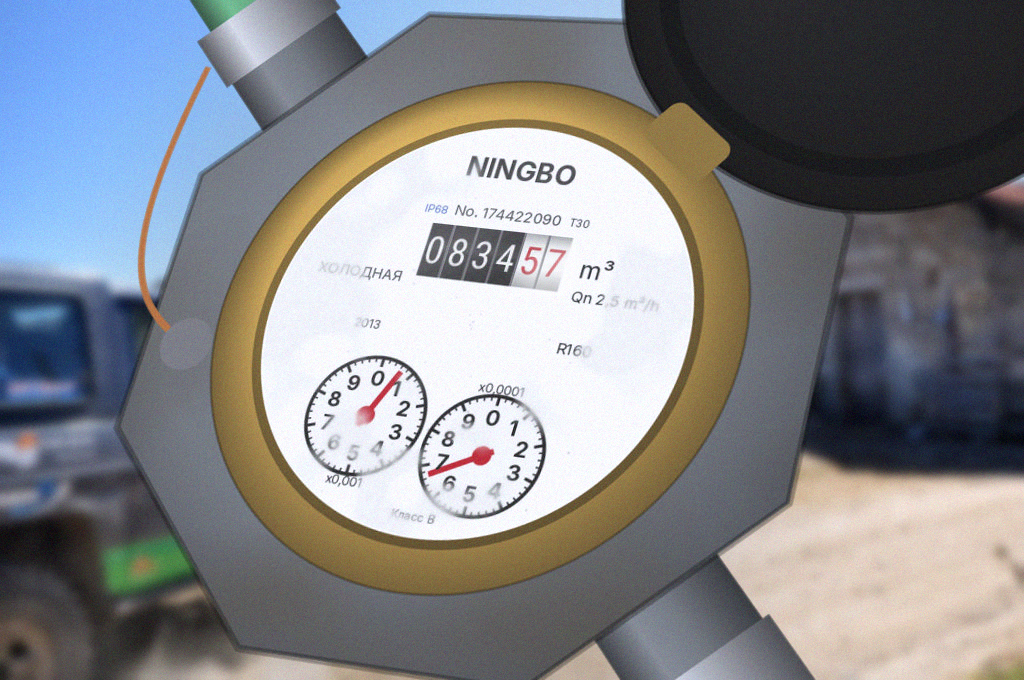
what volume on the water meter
834.5706 m³
